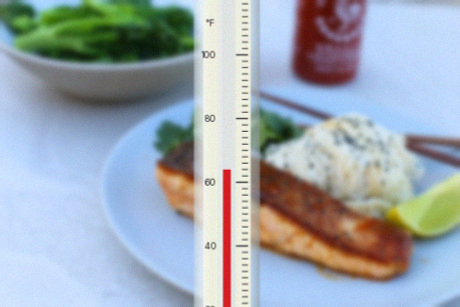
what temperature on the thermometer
64 °F
